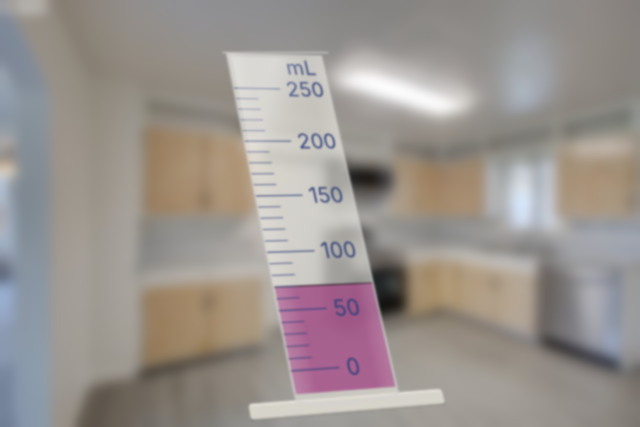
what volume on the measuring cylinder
70 mL
